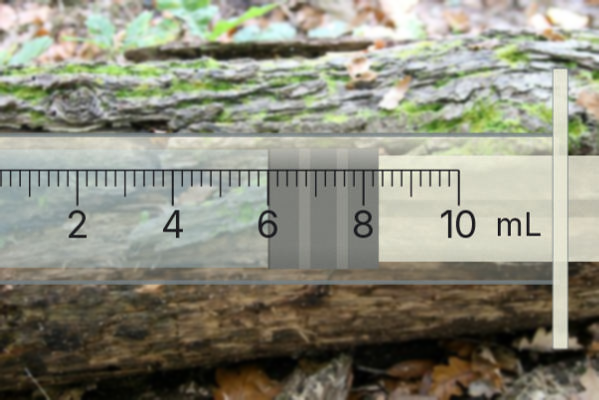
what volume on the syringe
6 mL
